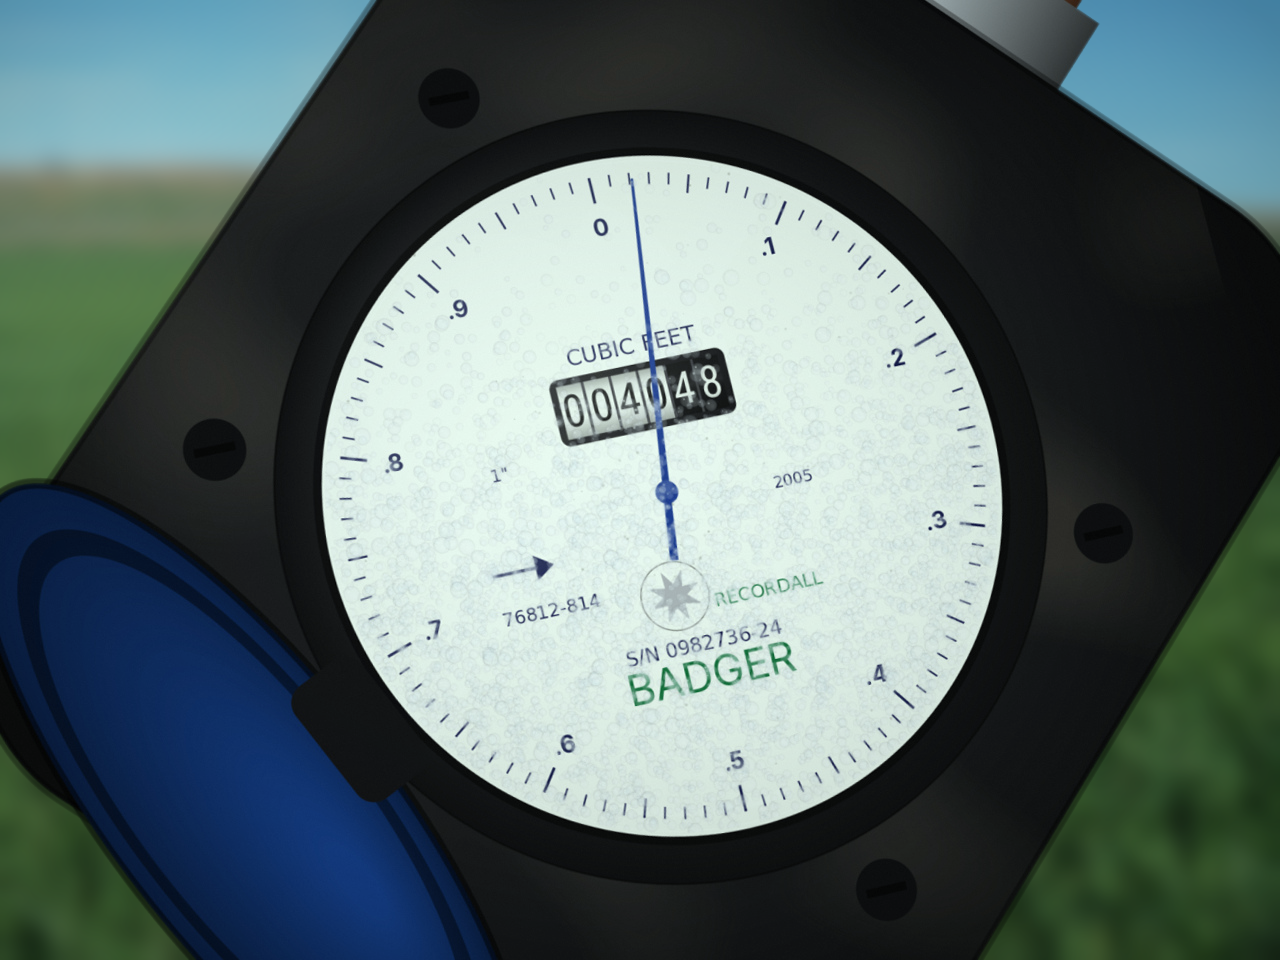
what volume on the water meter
4048.02 ft³
